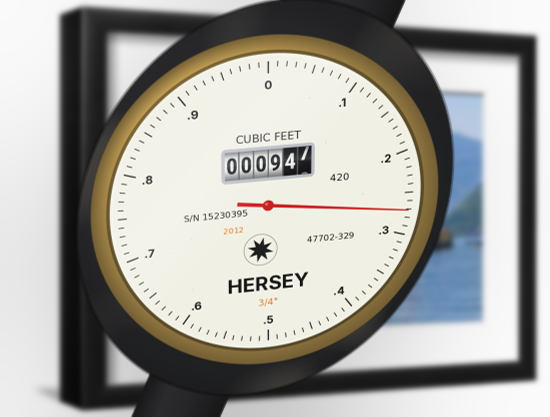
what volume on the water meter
947.27 ft³
